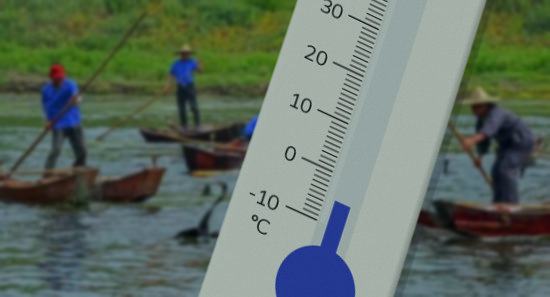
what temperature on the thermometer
-5 °C
